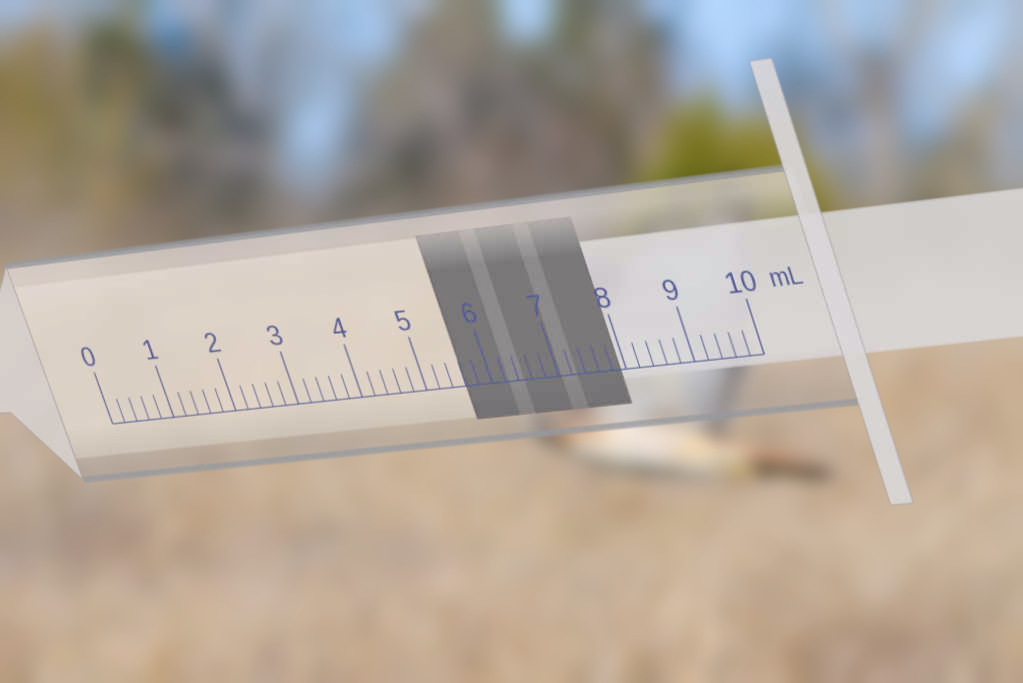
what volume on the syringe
5.6 mL
